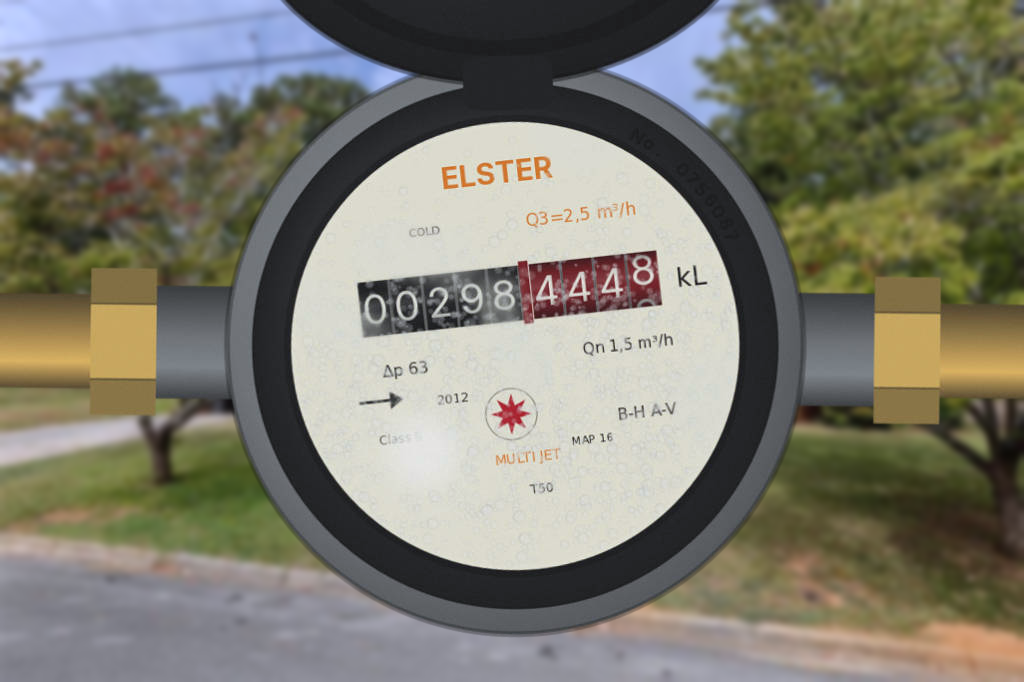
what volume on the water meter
298.4448 kL
